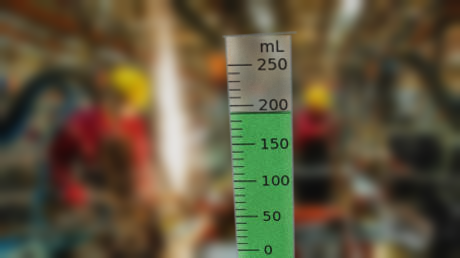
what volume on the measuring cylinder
190 mL
